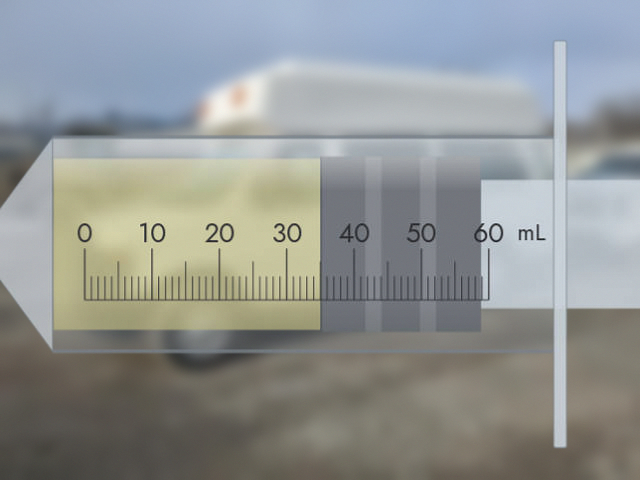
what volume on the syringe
35 mL
